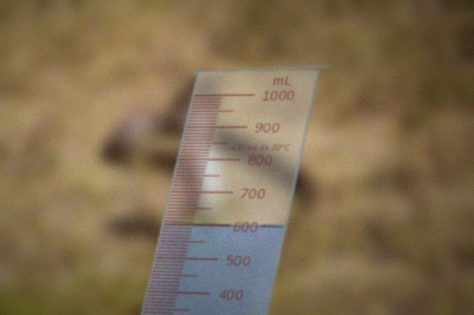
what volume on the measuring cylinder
600 mL
